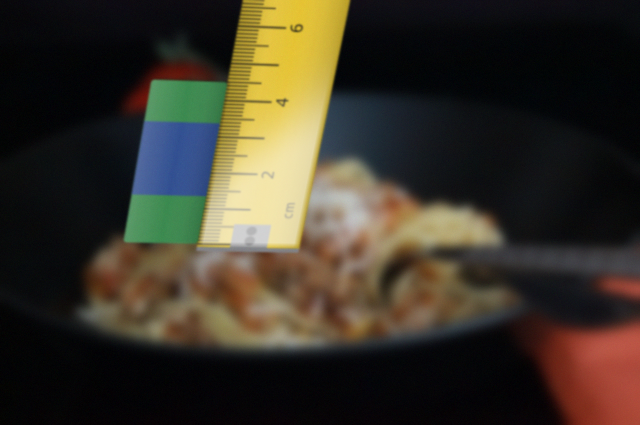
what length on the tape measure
4.5 cm
